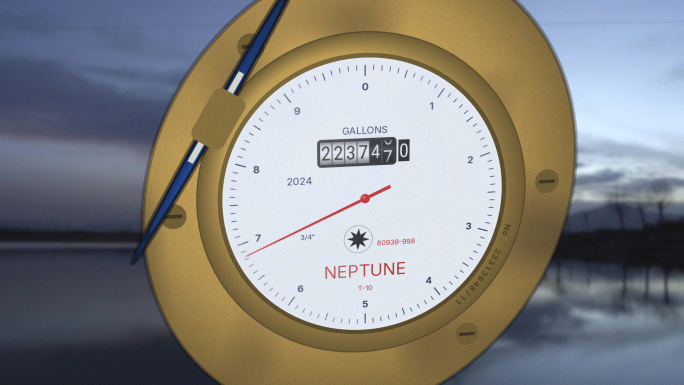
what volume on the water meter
2237466.8 gal
